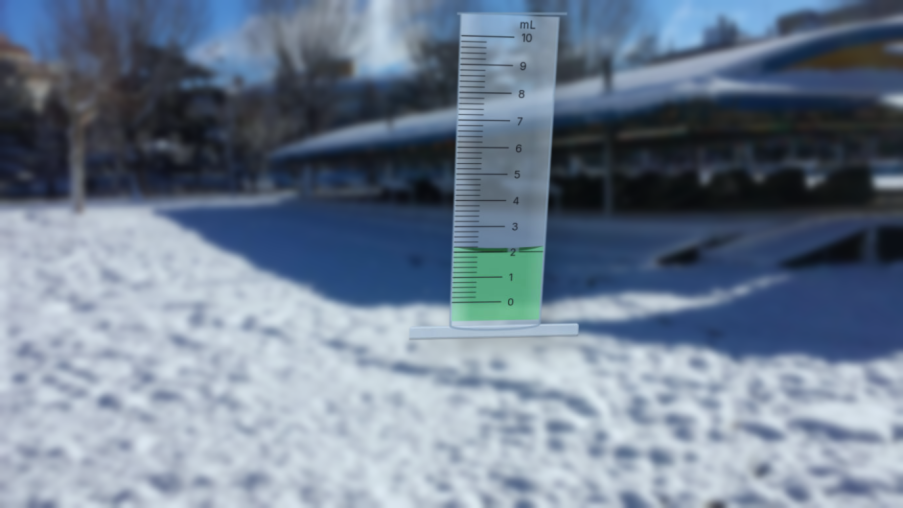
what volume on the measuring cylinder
2 mL
